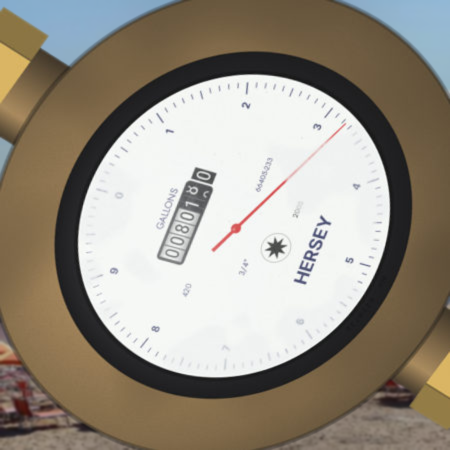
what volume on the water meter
80183.2 gal
